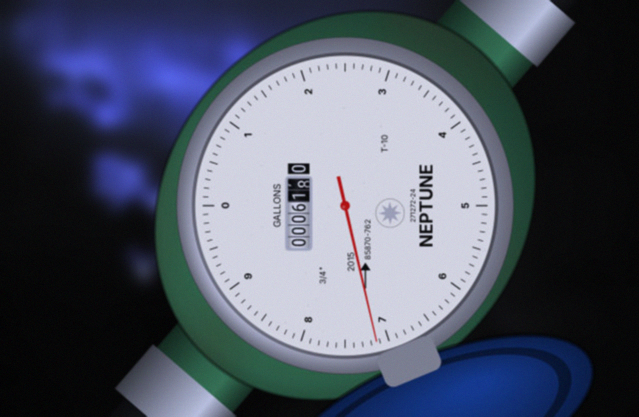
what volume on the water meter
6177.1 gal
